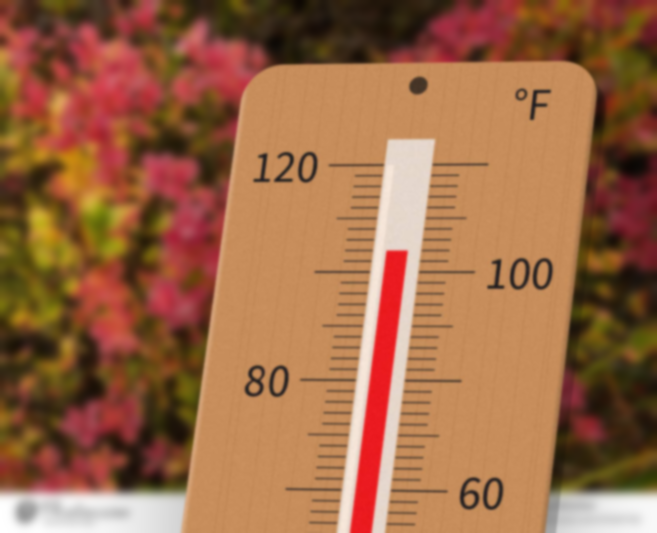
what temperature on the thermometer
104 °F
